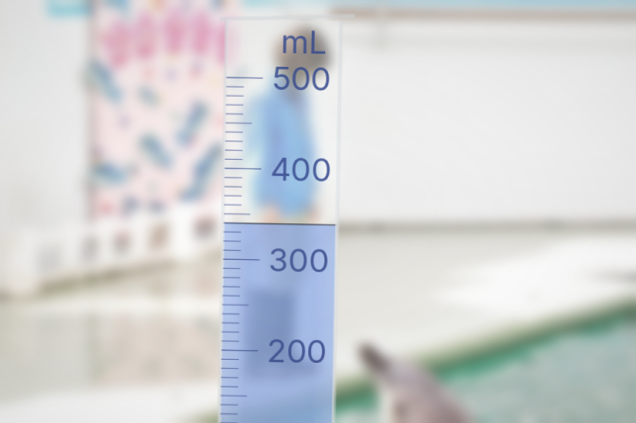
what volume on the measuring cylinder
340 mL
